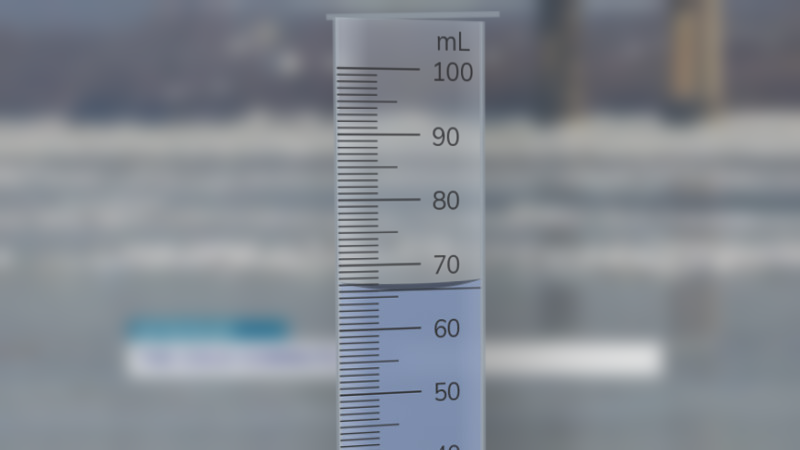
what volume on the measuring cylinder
66 mL
